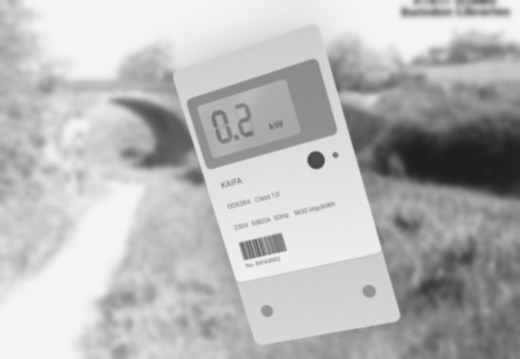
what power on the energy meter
0.2 kW
